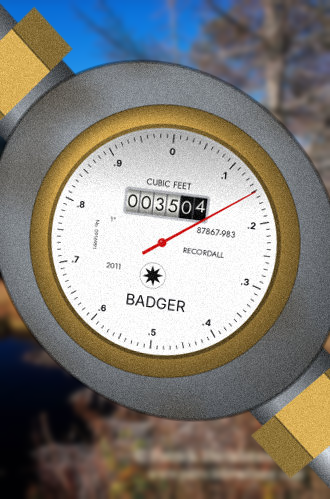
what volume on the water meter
3504.15 ft³
